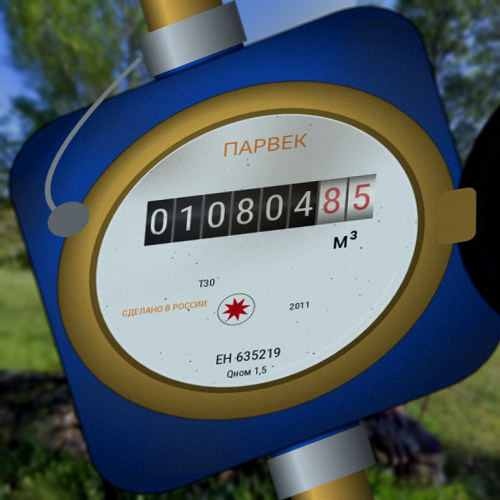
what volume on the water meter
10804.85 m³
